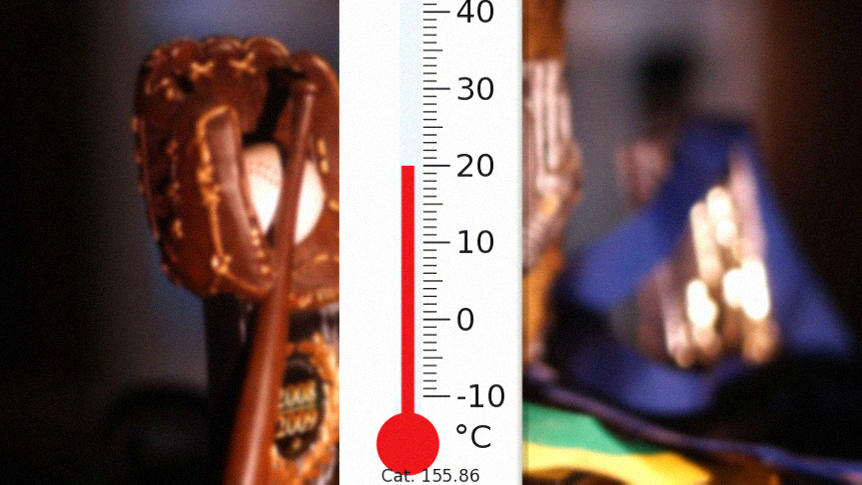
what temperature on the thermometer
20 °C
